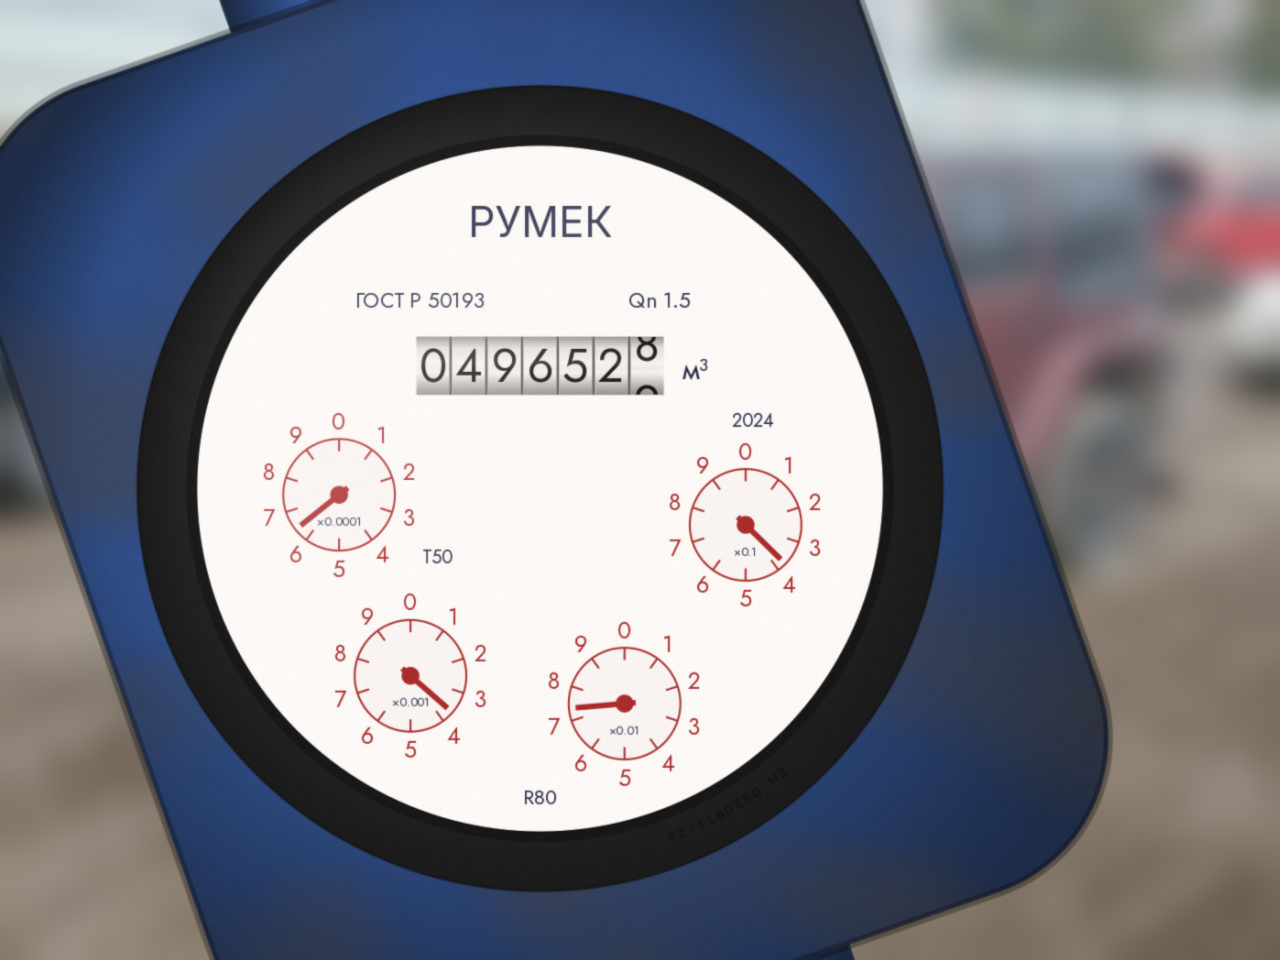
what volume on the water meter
496528.3736 m³
